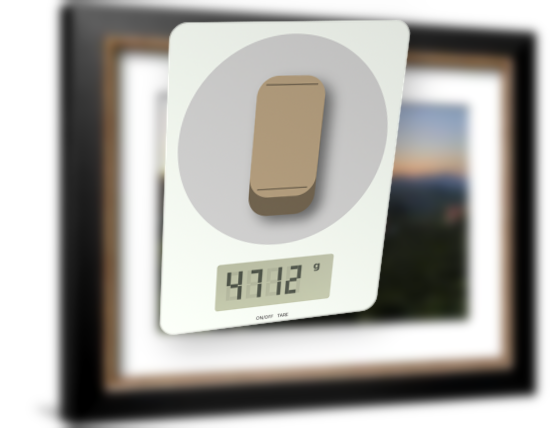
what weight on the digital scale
4712 g
